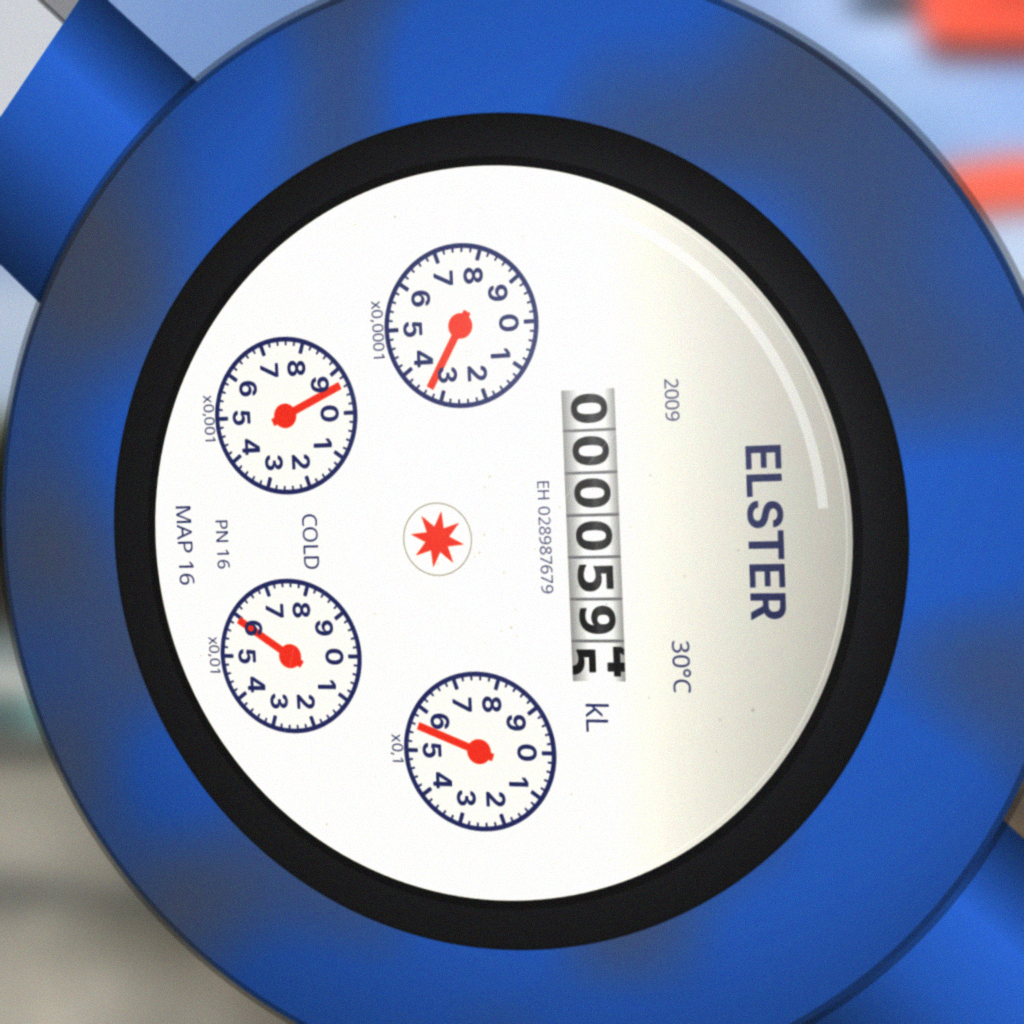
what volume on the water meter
594.5593 kL
